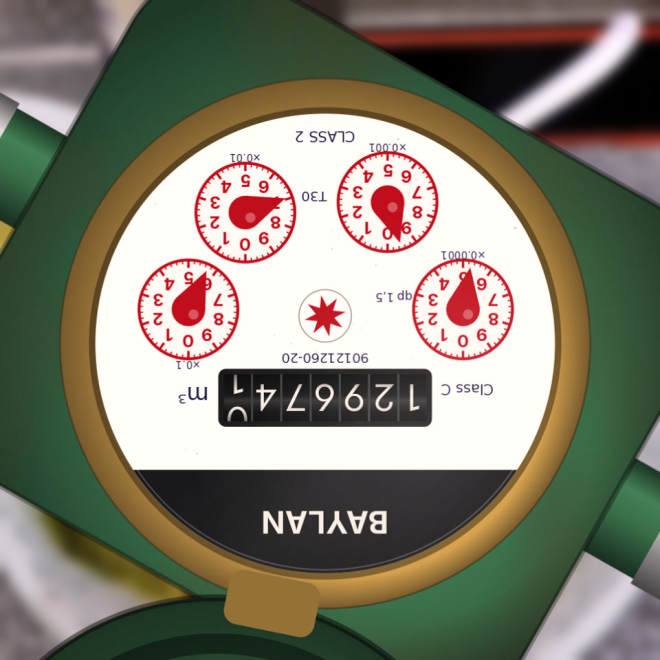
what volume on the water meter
1296740.5695 m³
